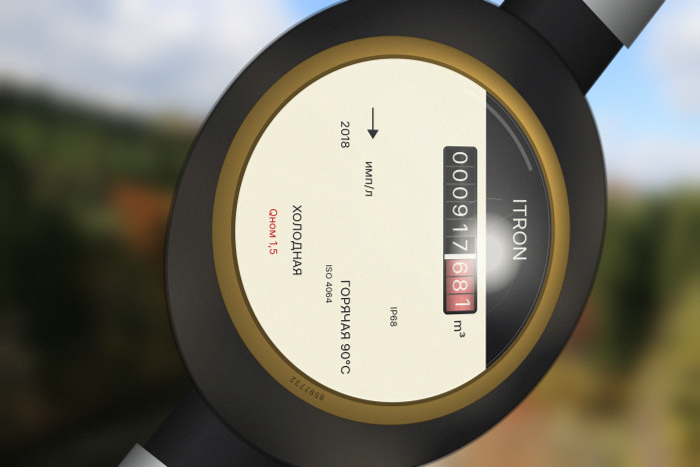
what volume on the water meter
917.681 m³
